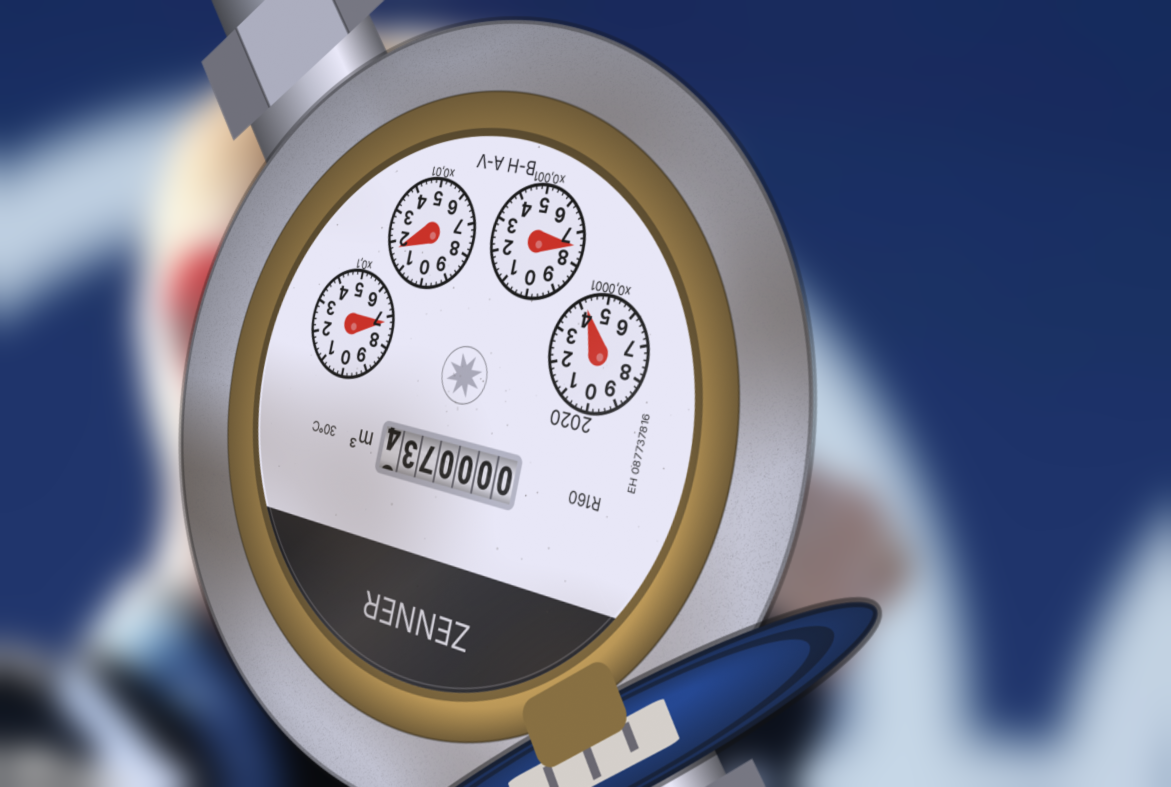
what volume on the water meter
733.7174 m³
